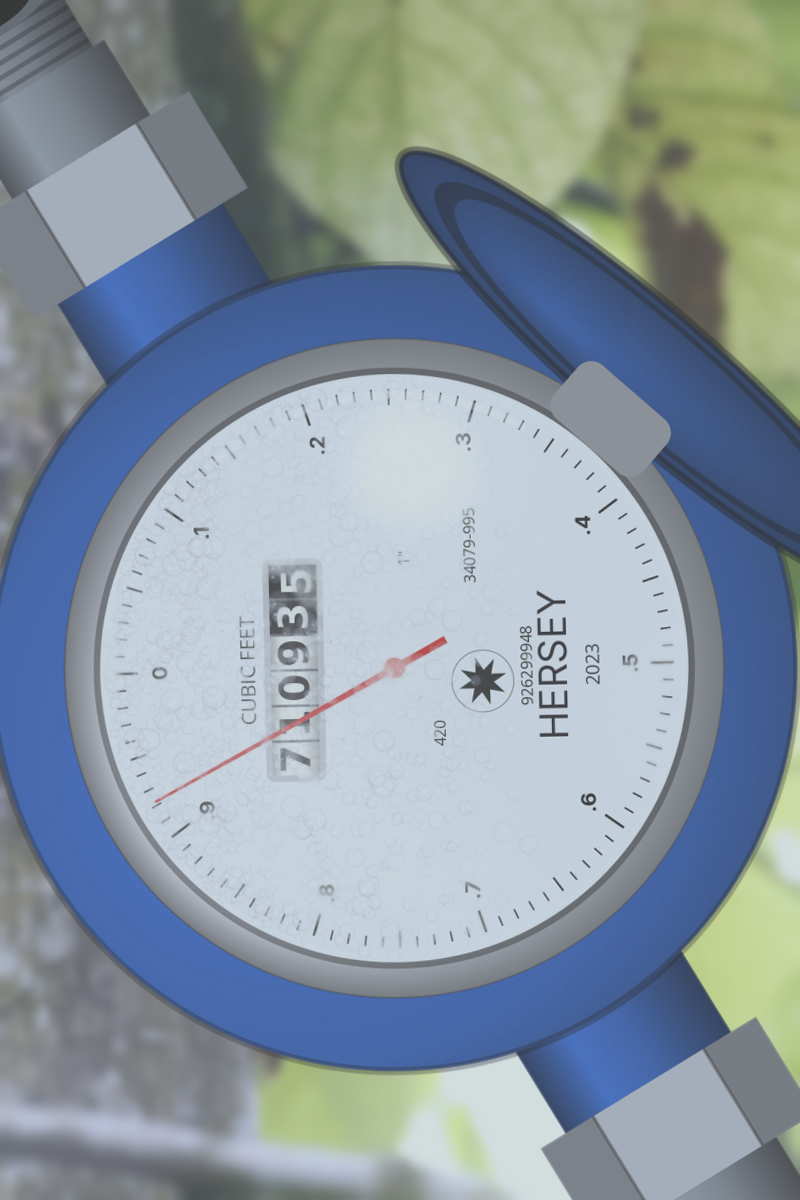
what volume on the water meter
710934.92 ft³
